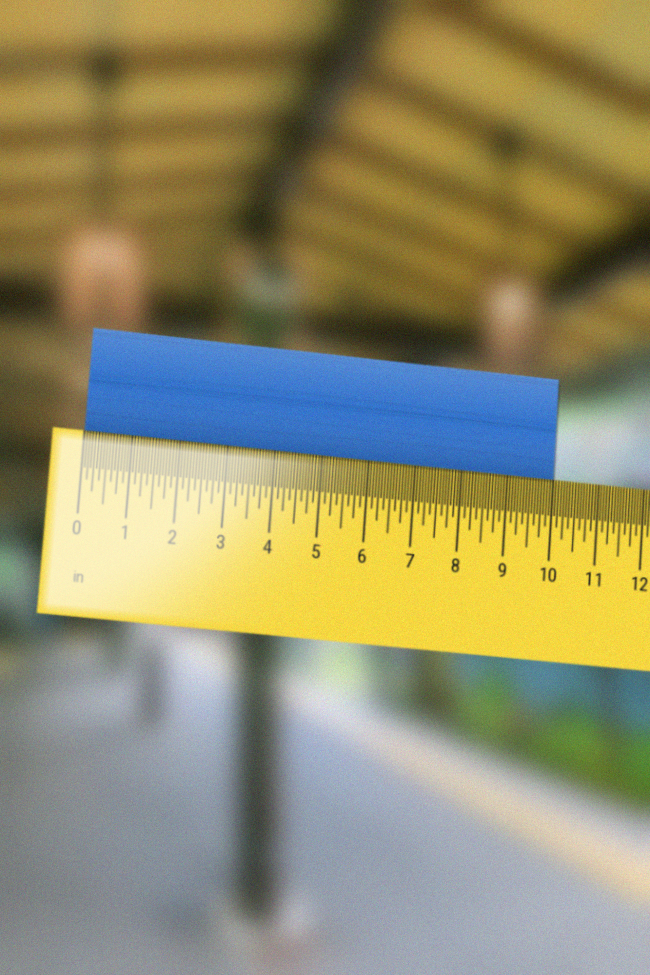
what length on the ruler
10 in
